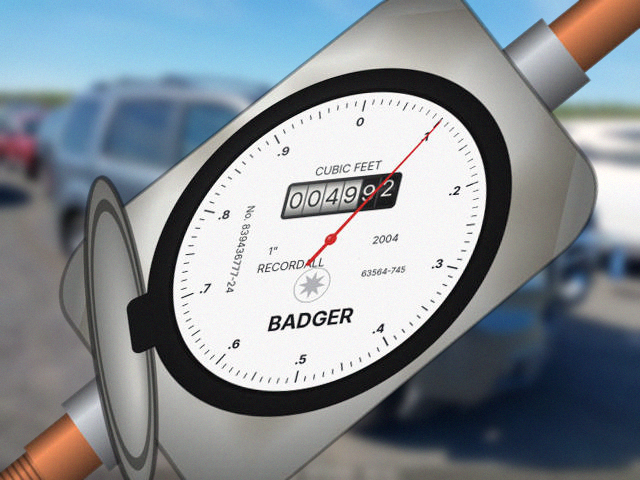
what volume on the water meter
4992.10 ft³
